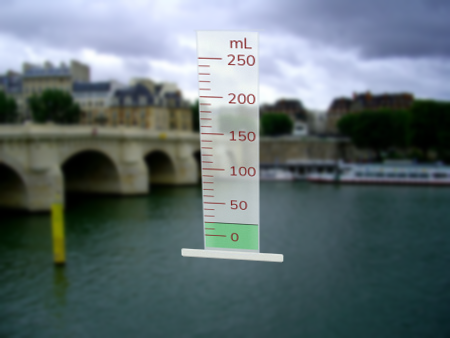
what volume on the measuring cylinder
20 mL
